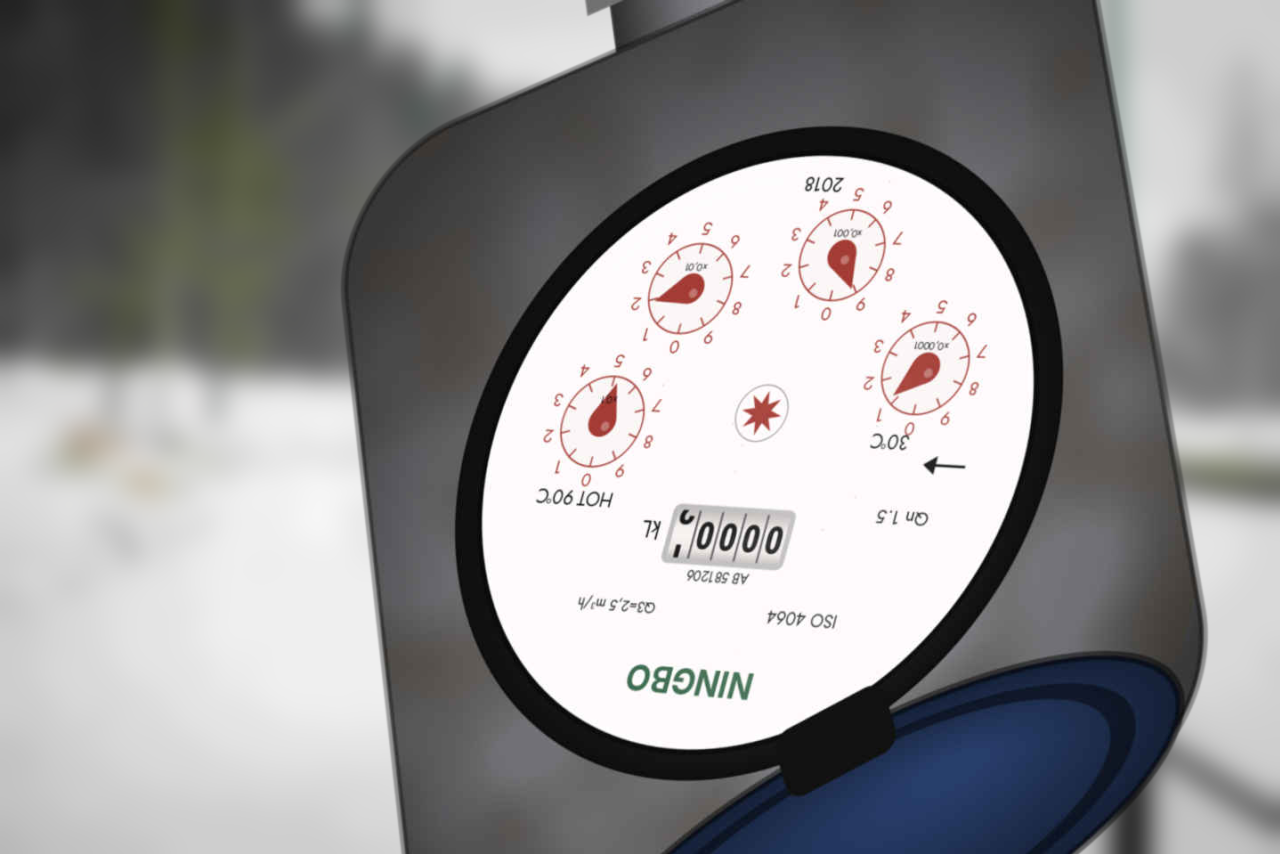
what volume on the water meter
1.5191 kL
